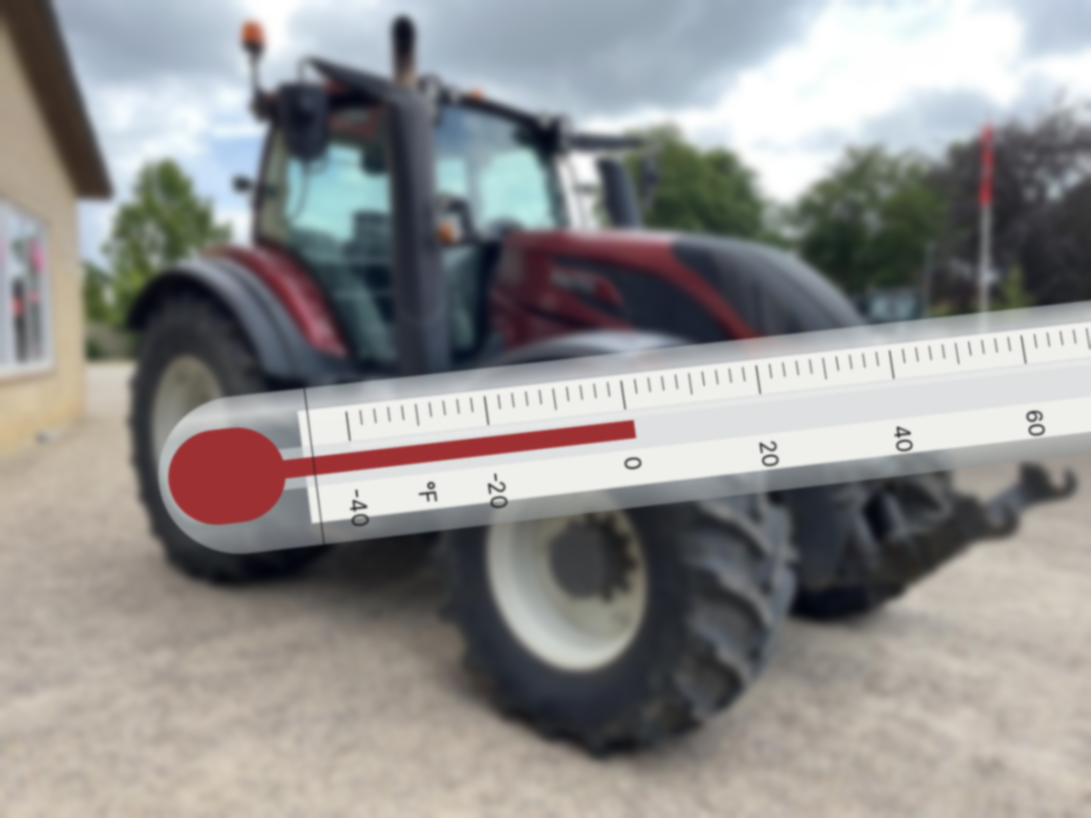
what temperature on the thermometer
1 °F
